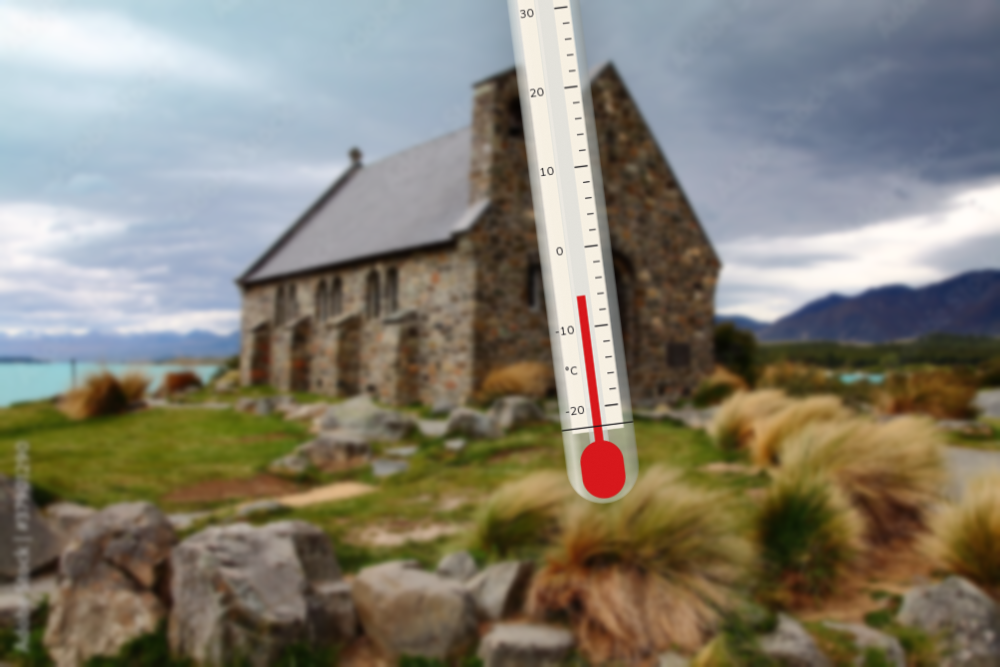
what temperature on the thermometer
-6 °C
